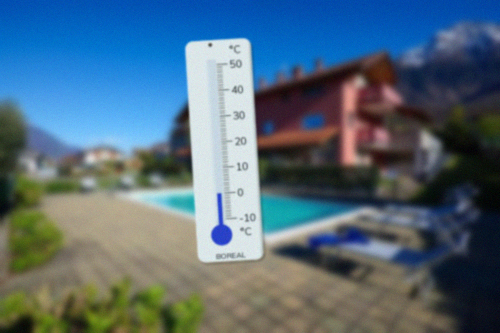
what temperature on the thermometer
0 °C
